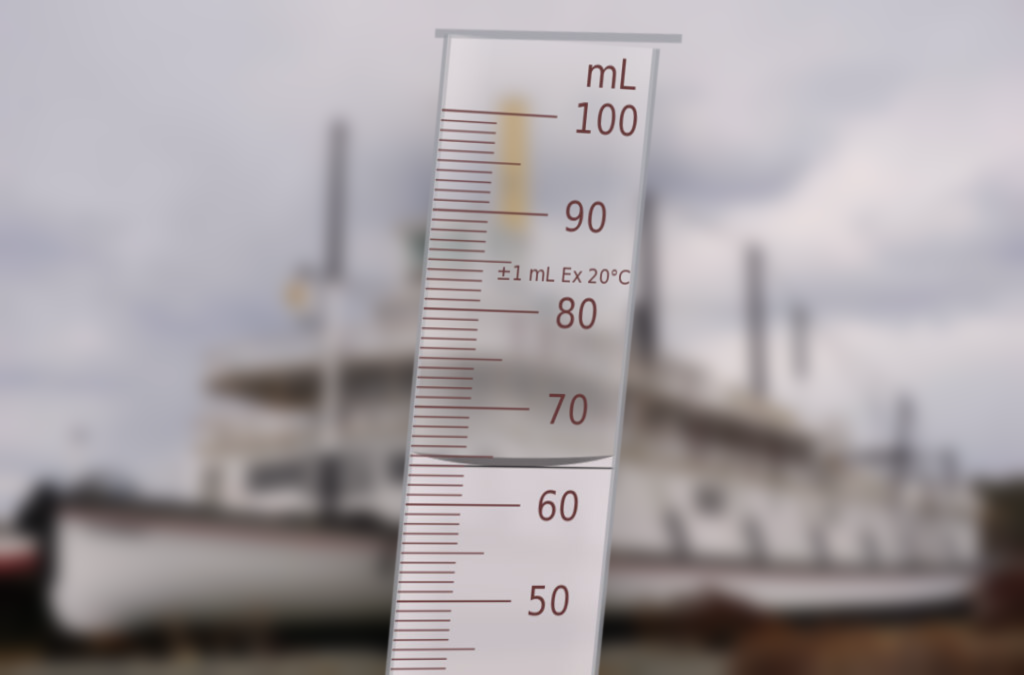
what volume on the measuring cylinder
64 mL
